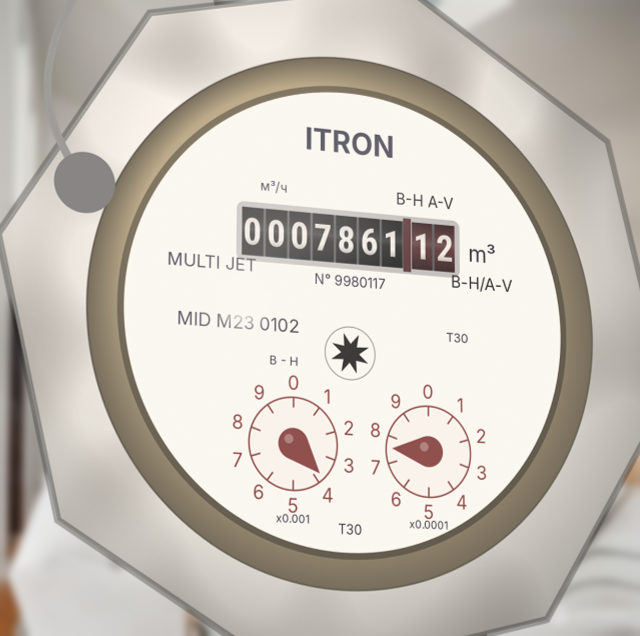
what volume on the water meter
7861.1237 m³
